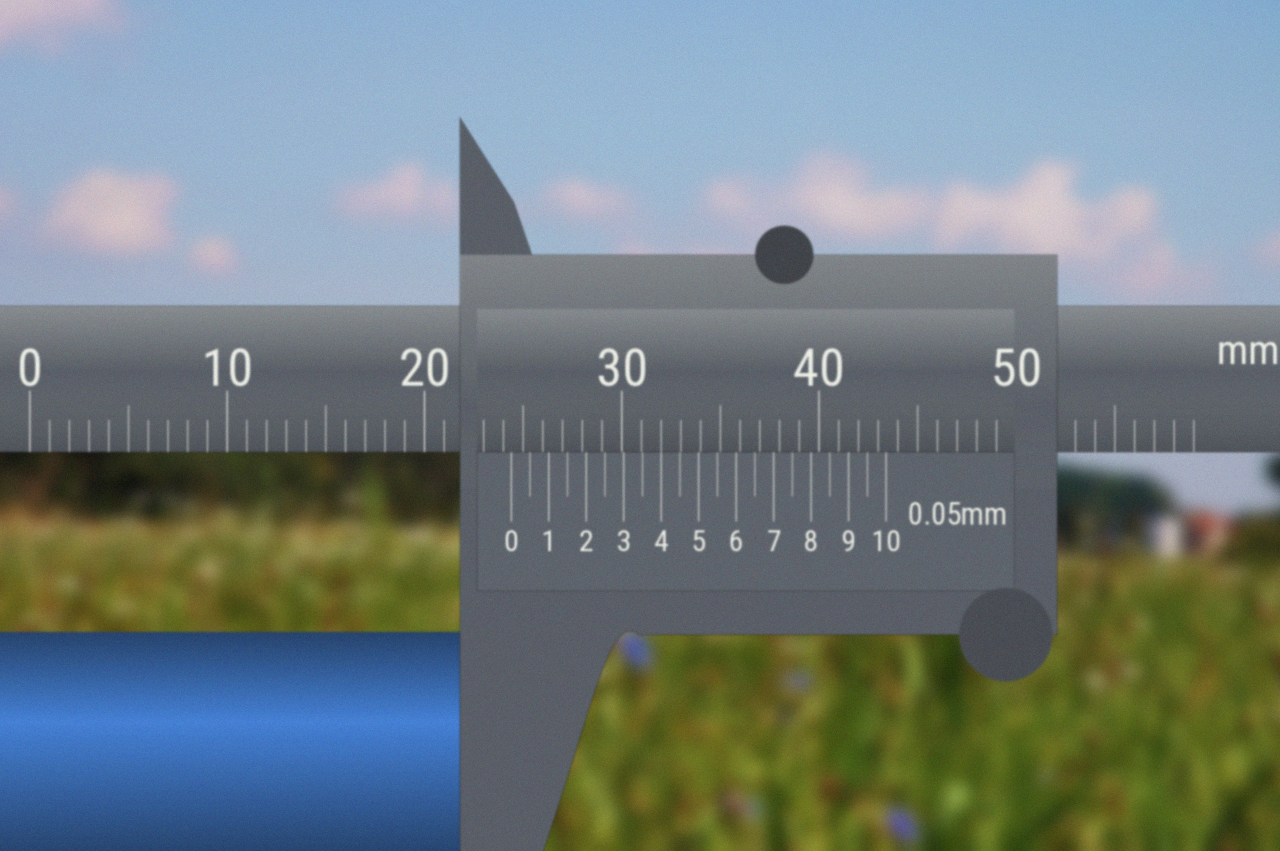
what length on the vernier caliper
24.4 mm
